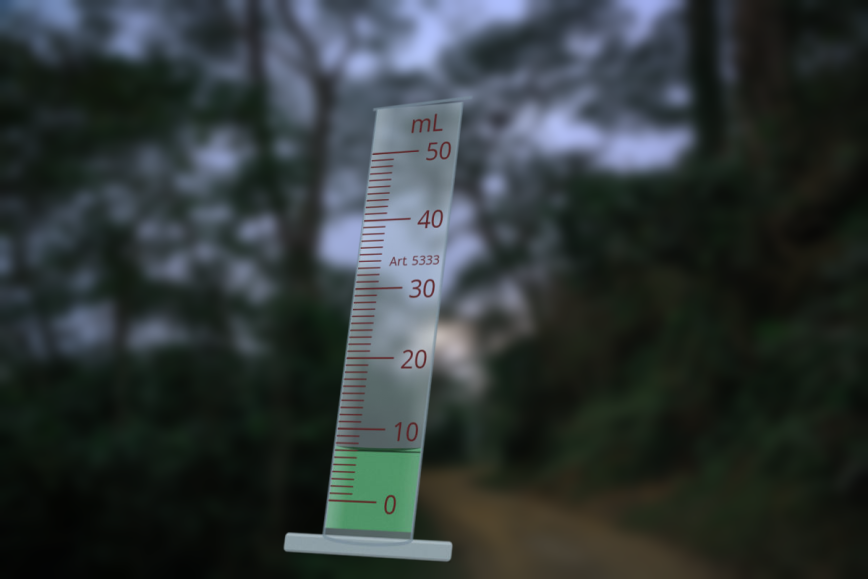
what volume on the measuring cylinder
7 mL
